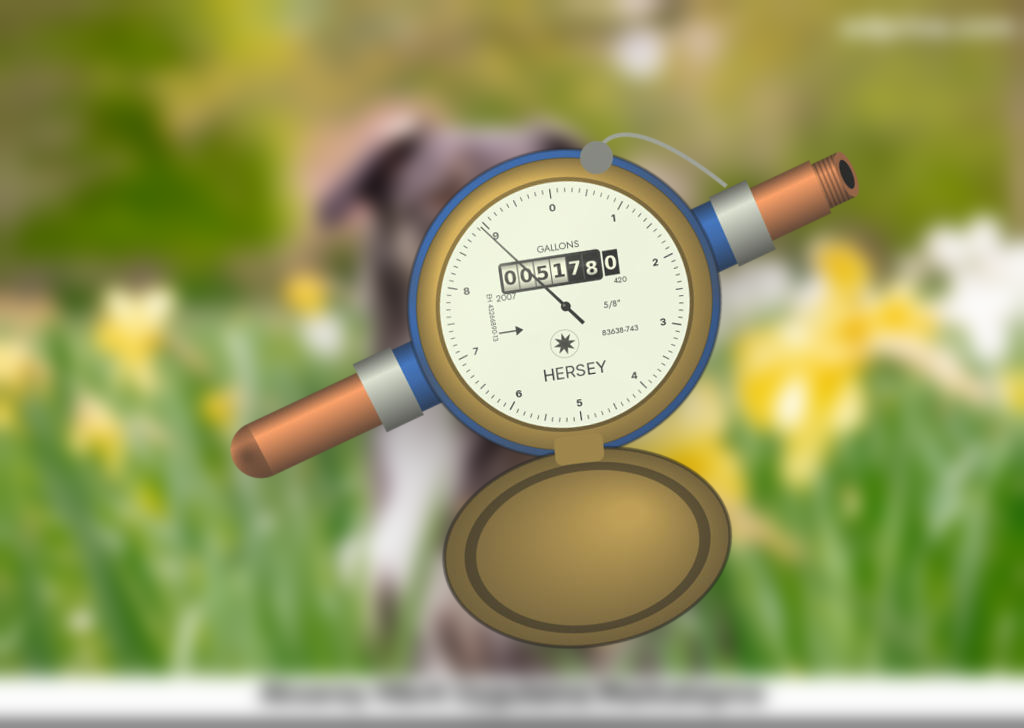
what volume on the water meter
51778.9 gal
